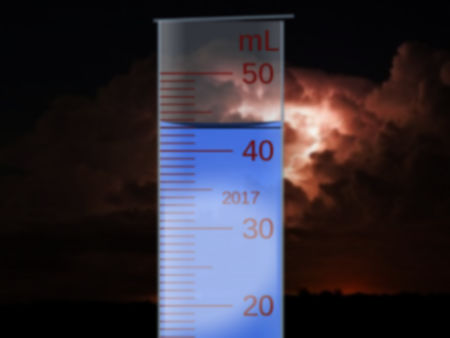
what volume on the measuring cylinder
43 mL
